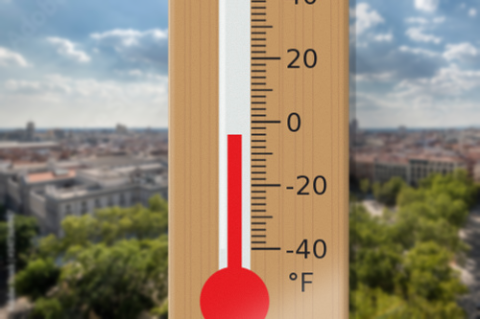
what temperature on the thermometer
-4 °F
